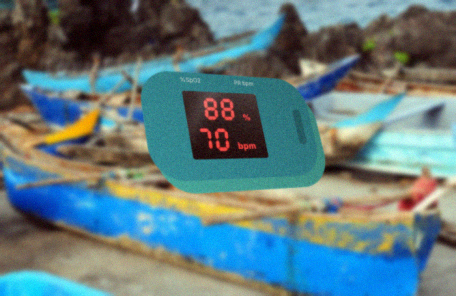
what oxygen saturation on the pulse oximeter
88 %
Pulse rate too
70 bpm
